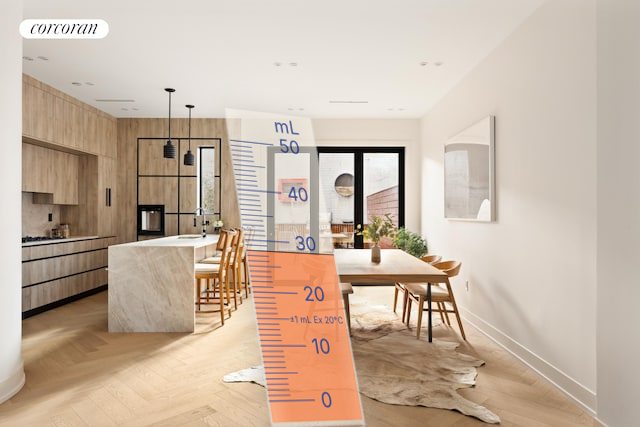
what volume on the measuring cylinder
28 mL
